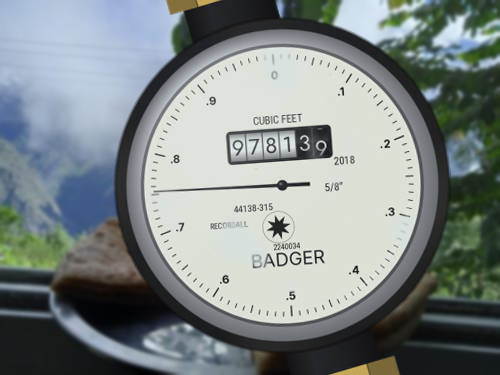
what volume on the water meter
978138.75 ft³
